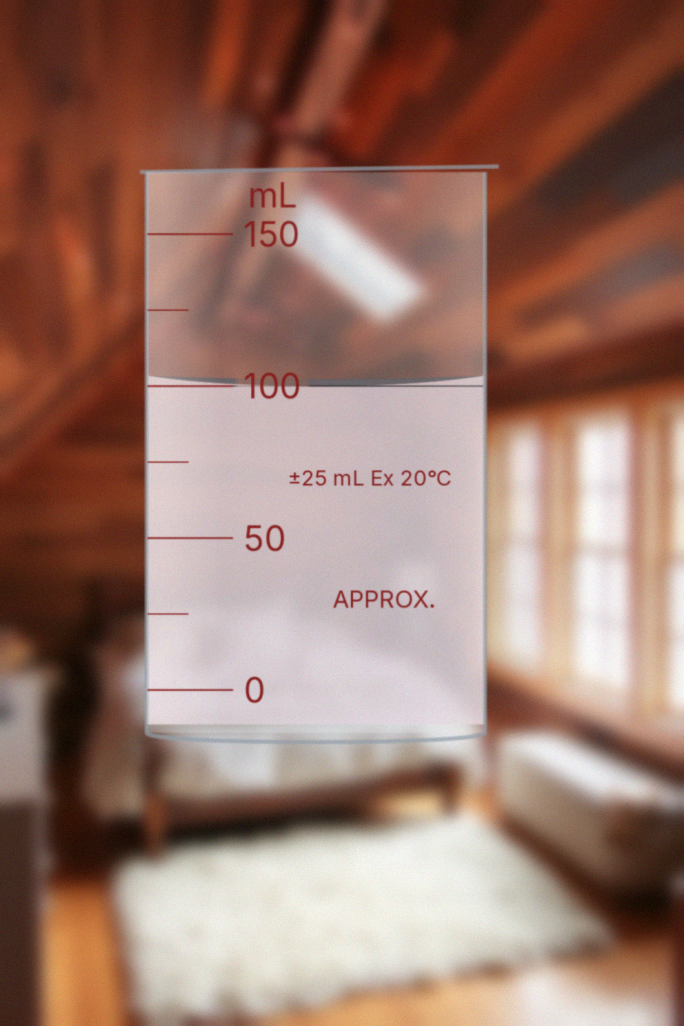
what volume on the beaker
100 mL
